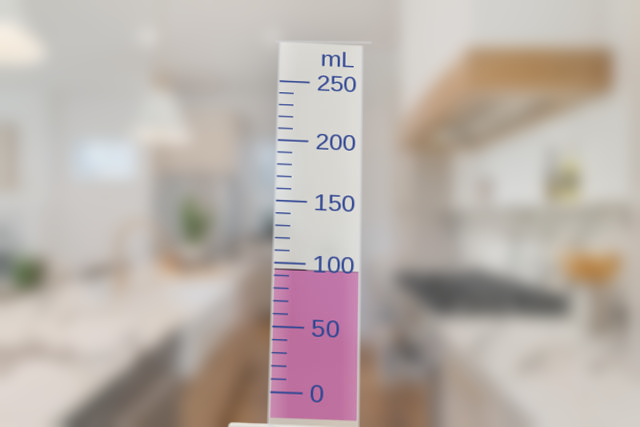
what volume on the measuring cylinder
95 mL
